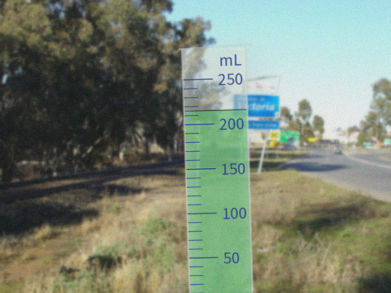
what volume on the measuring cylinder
215 mL
